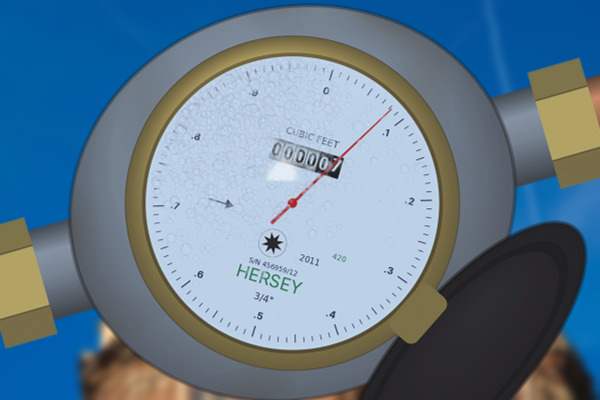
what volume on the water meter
7.08 ft³
